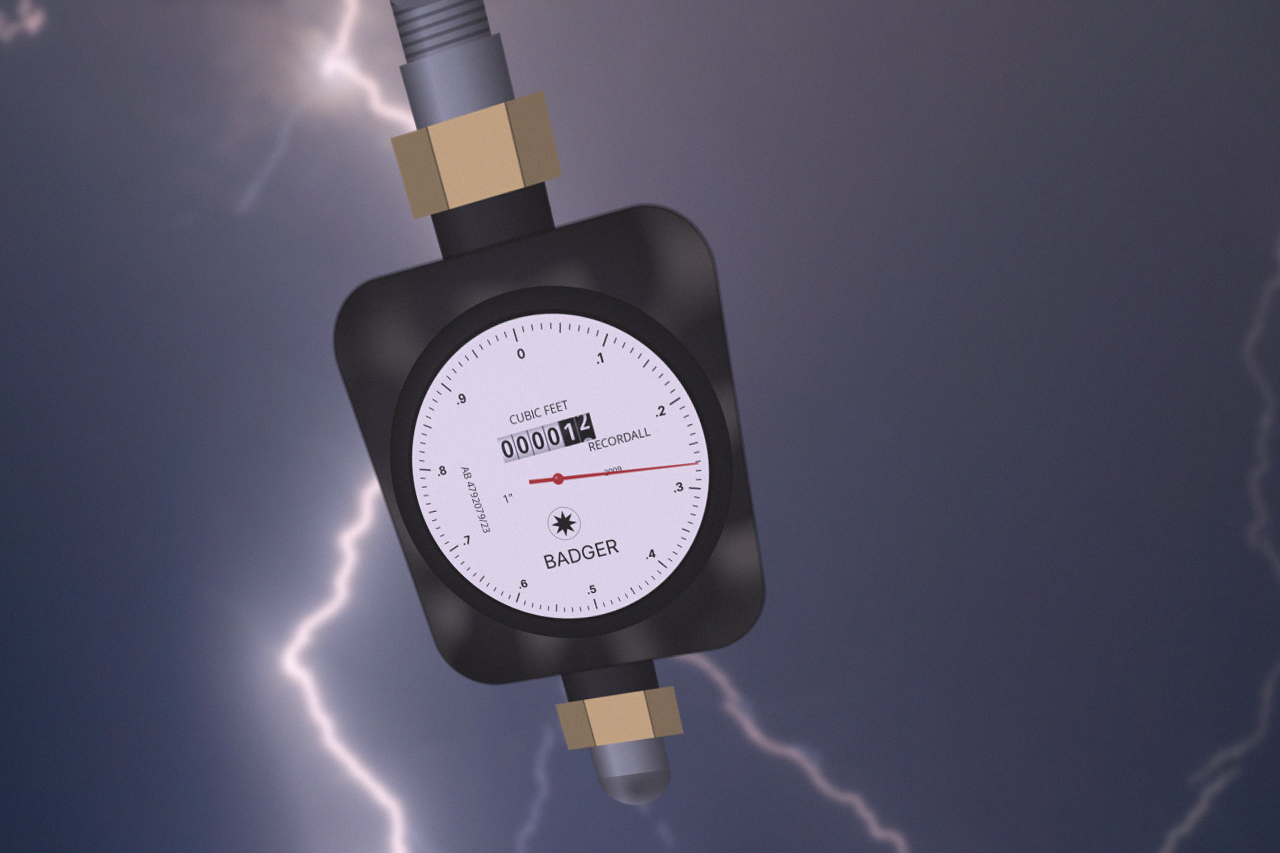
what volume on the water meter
12.27 ft³
